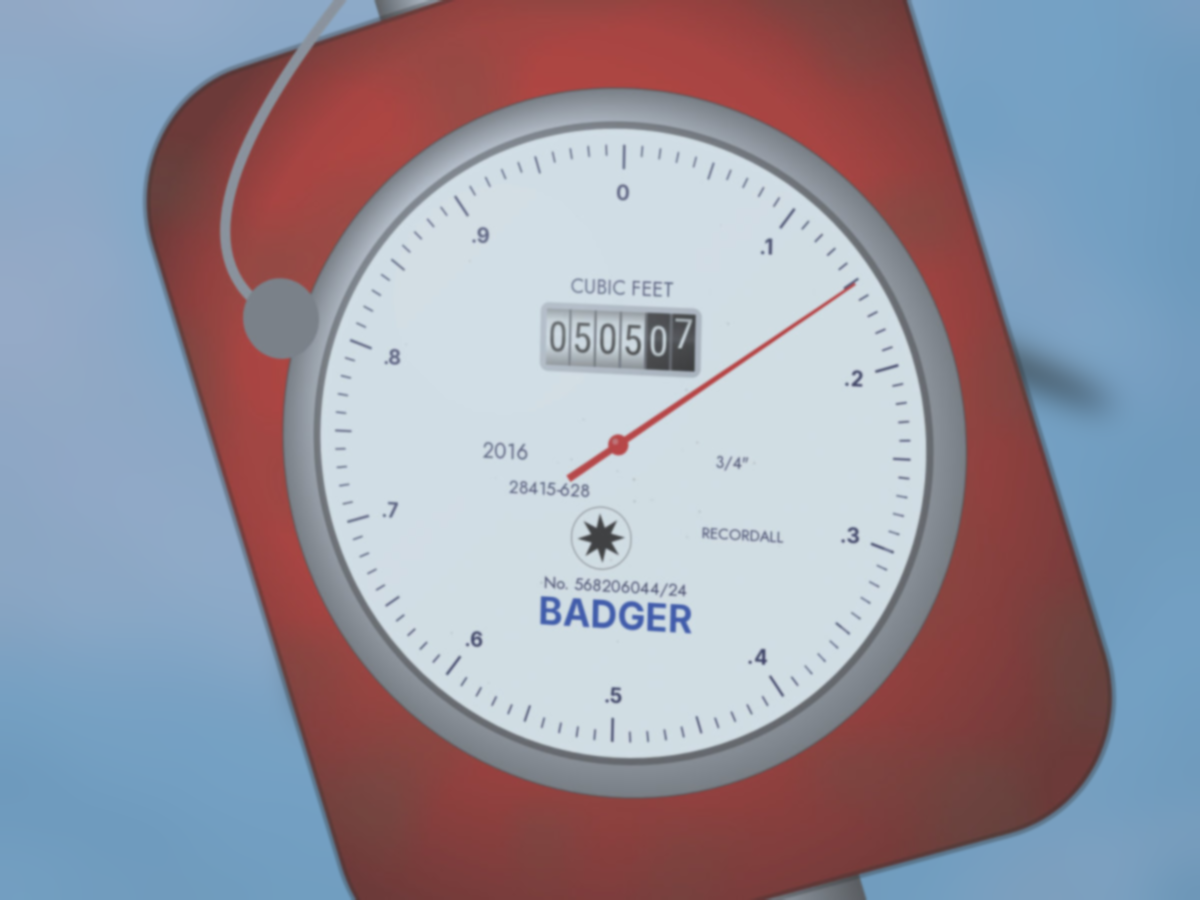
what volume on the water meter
50507.15 ft³
